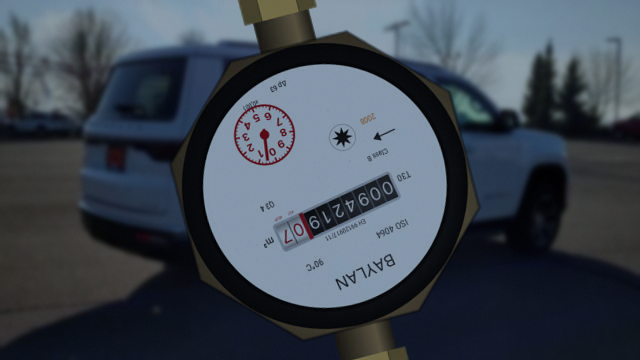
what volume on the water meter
94219.070 m³
